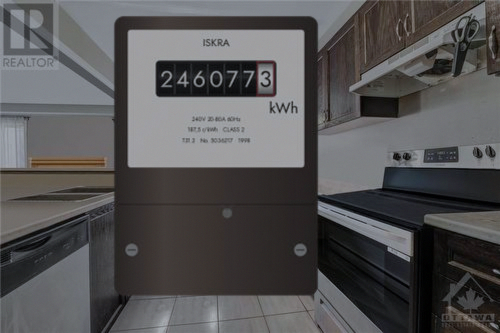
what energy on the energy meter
246077.3 kWh
